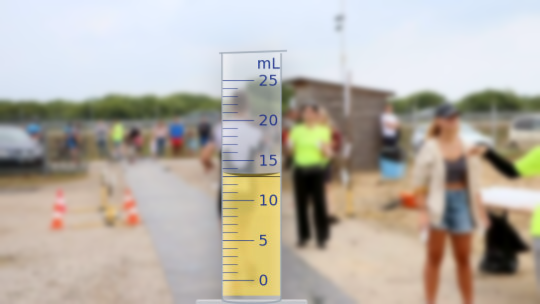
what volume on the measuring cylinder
13 mL
